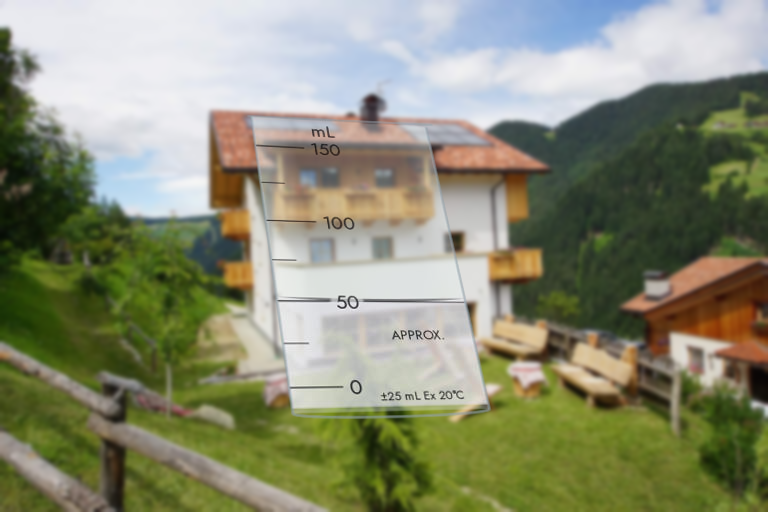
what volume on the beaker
50 mL
